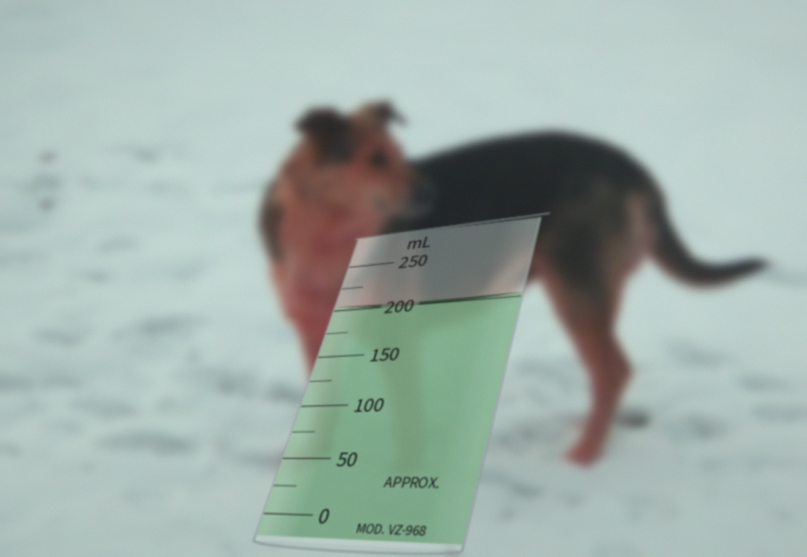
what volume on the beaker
200 mL
